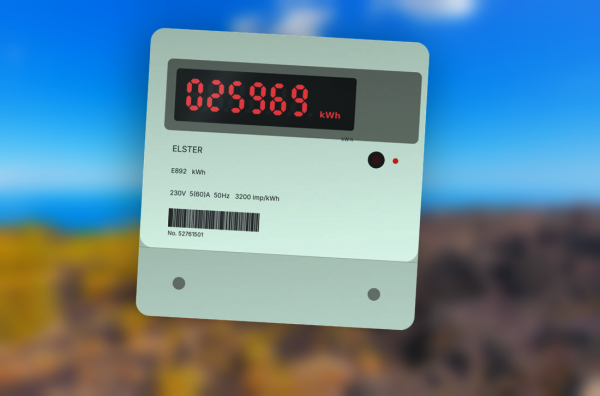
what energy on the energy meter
25969 kWh
